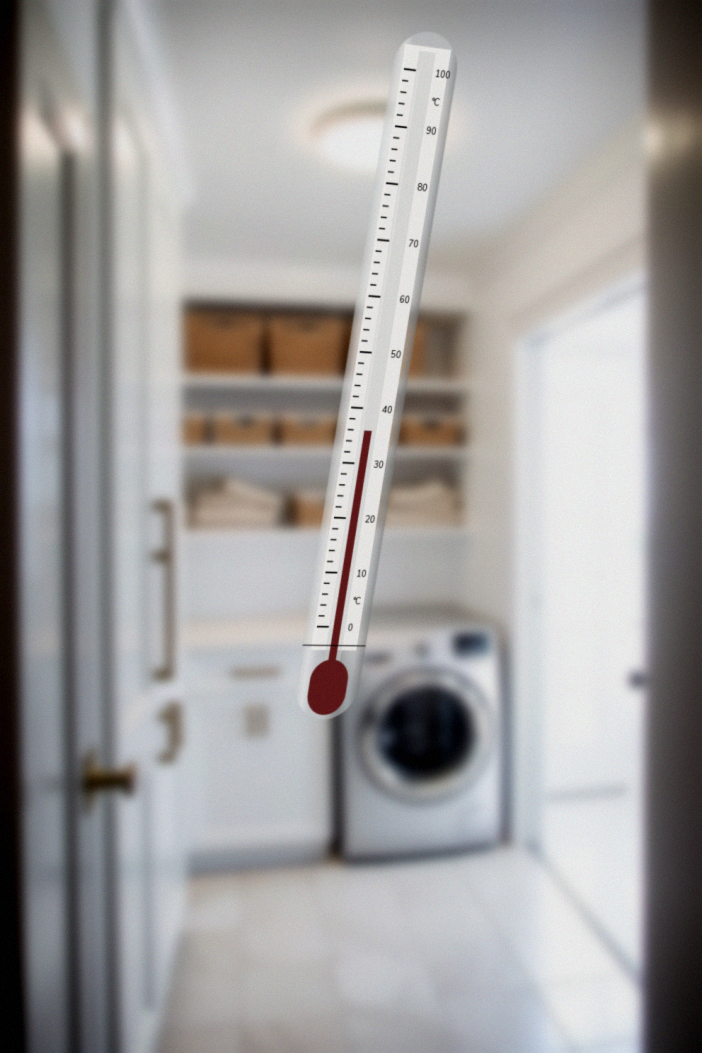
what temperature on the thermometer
36 °C
